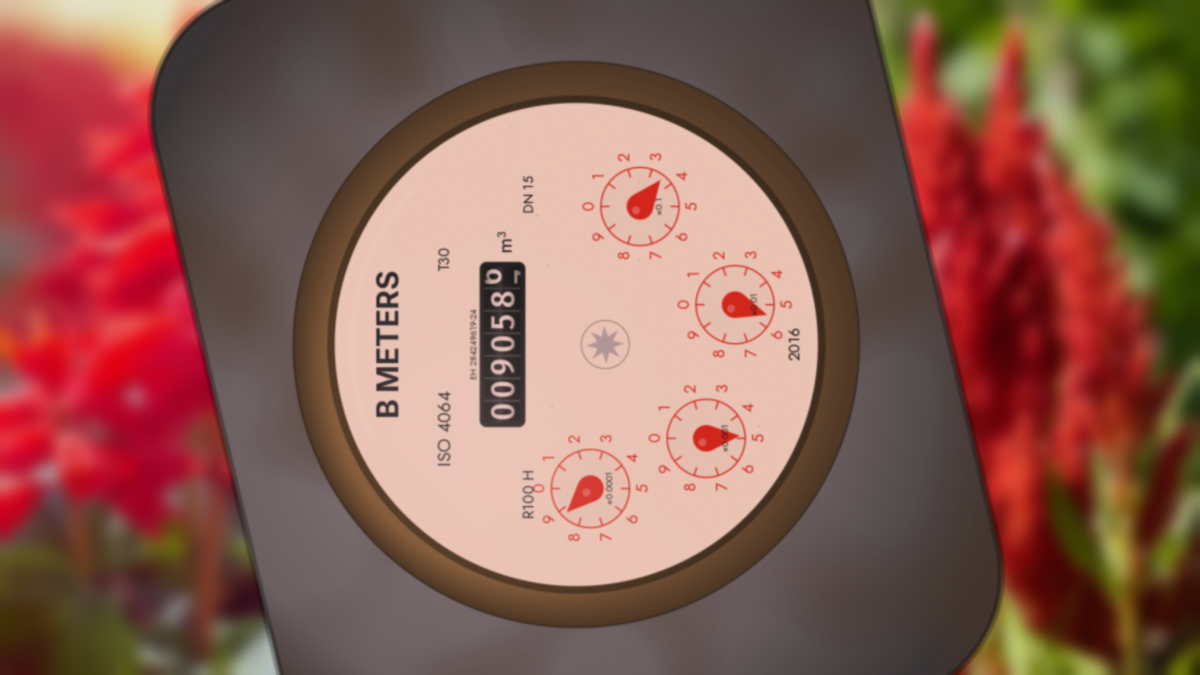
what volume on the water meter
90586.3548 m³
